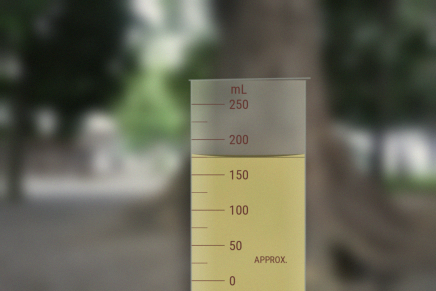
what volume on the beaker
175 mL
